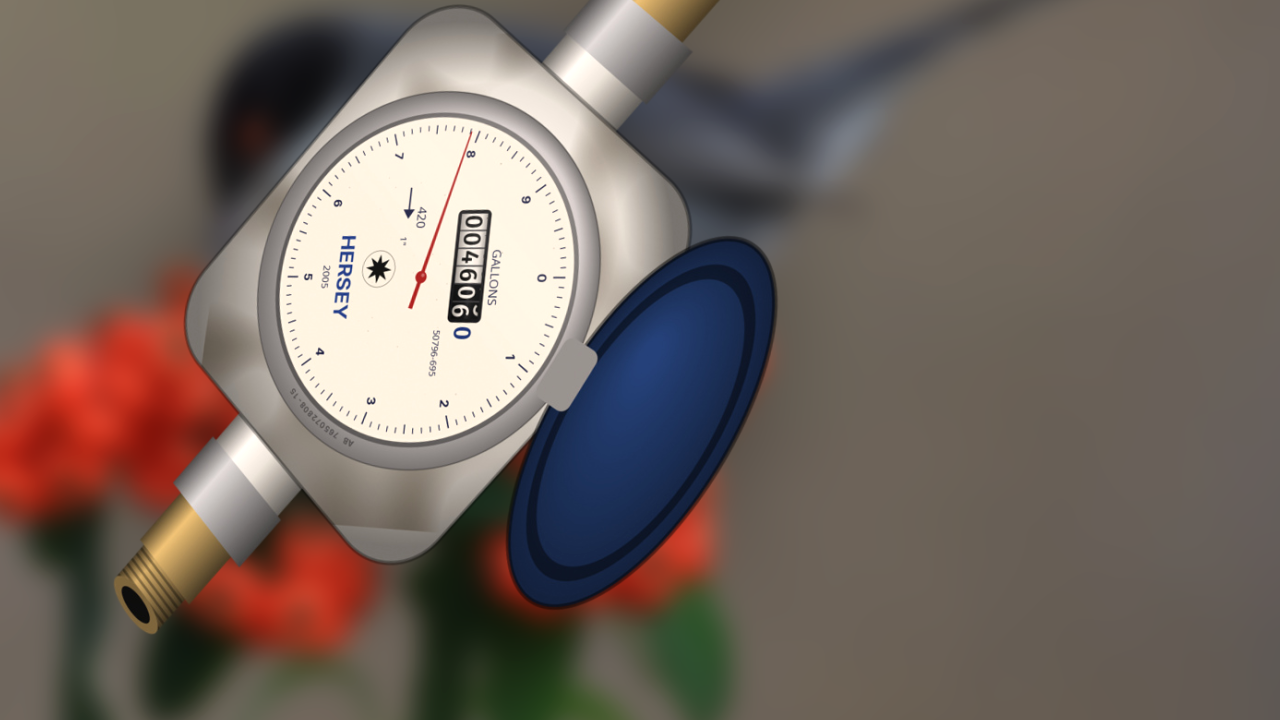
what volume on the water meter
46057.9 gal
